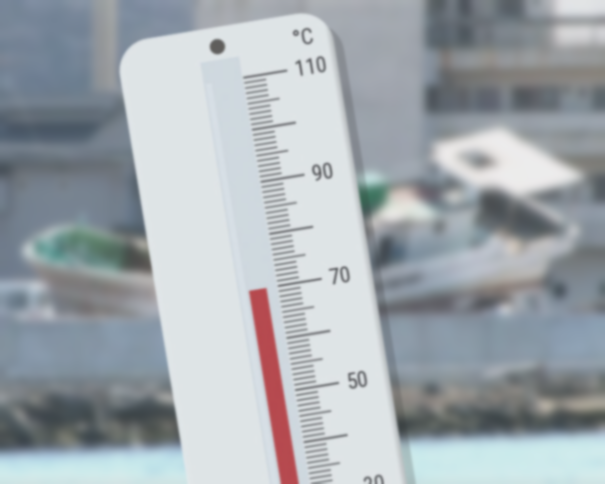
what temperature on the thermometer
70 °C
